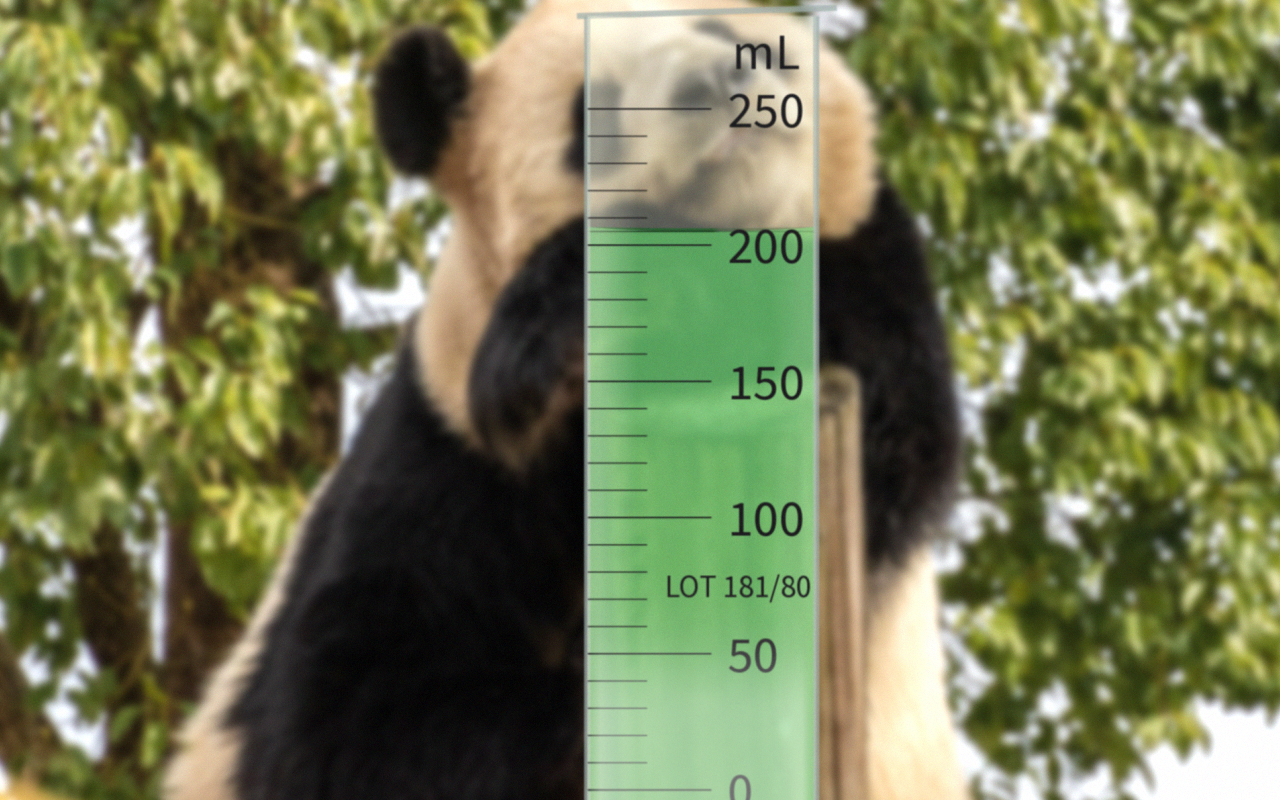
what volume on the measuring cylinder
205 mL
